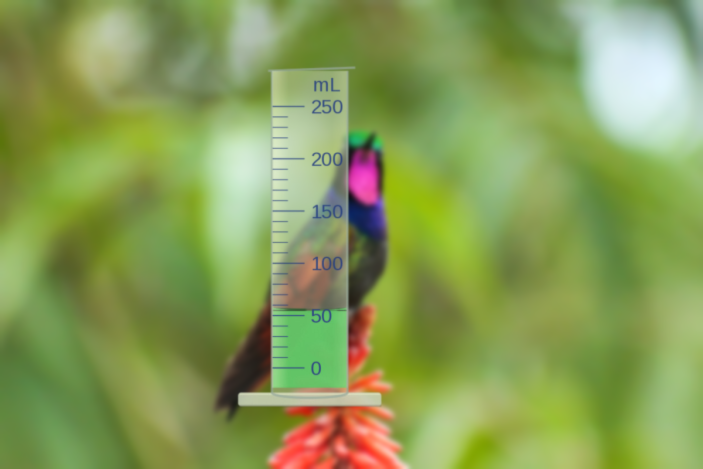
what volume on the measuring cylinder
55 mL
